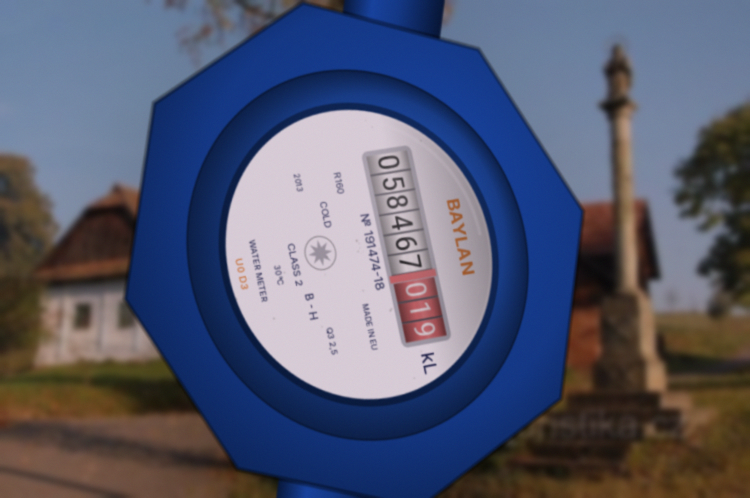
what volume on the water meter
58467.019 kL
